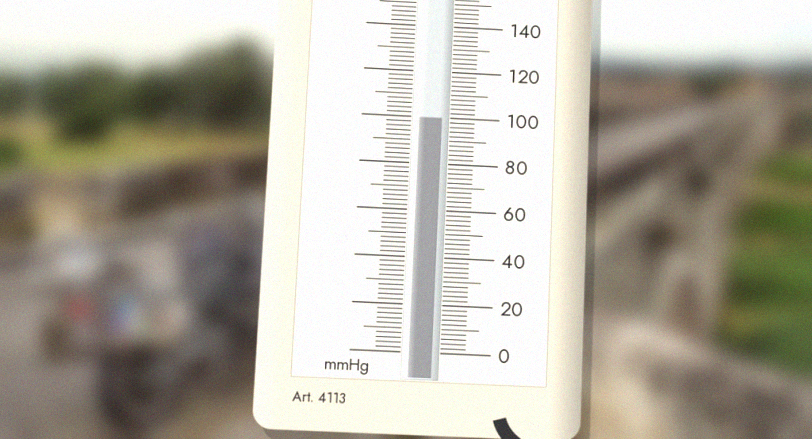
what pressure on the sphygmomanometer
100 mmHg
